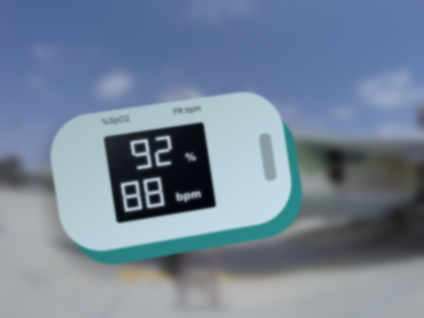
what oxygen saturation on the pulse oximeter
92 %
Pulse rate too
88 bpm
